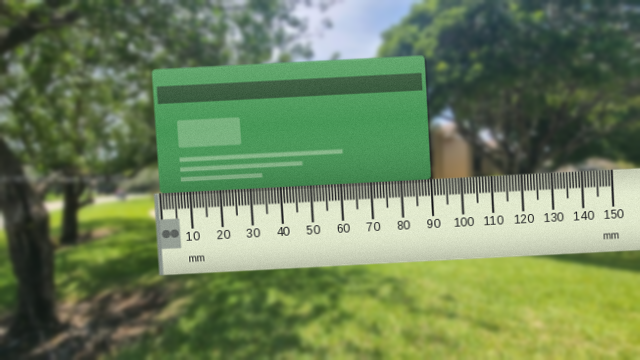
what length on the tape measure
90 mm
